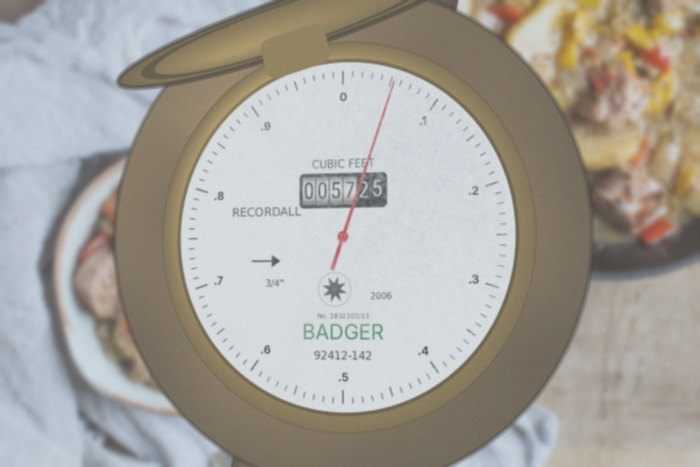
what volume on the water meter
5725.05 ft³
